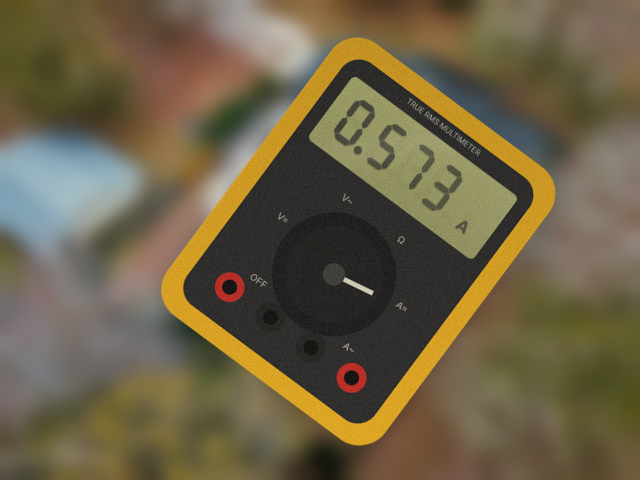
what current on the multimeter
0.573 A
